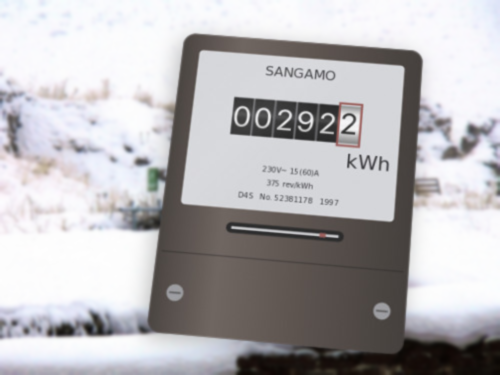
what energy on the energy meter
292.2 kWh
